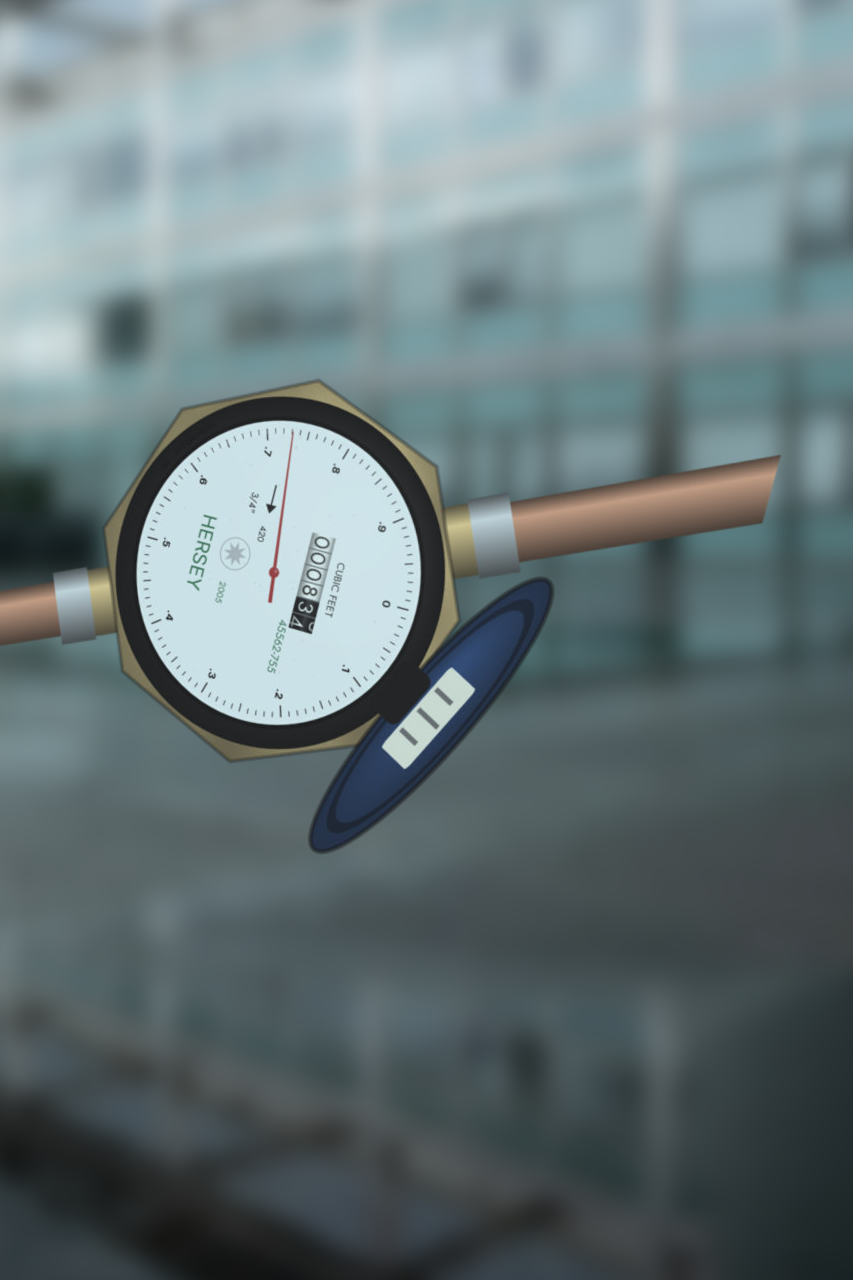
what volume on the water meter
833.73 ft³
